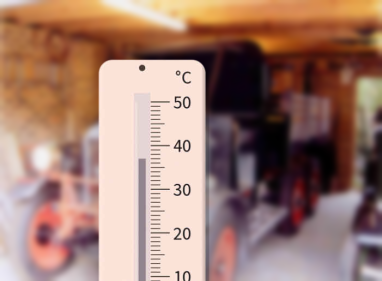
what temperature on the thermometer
37 °C
